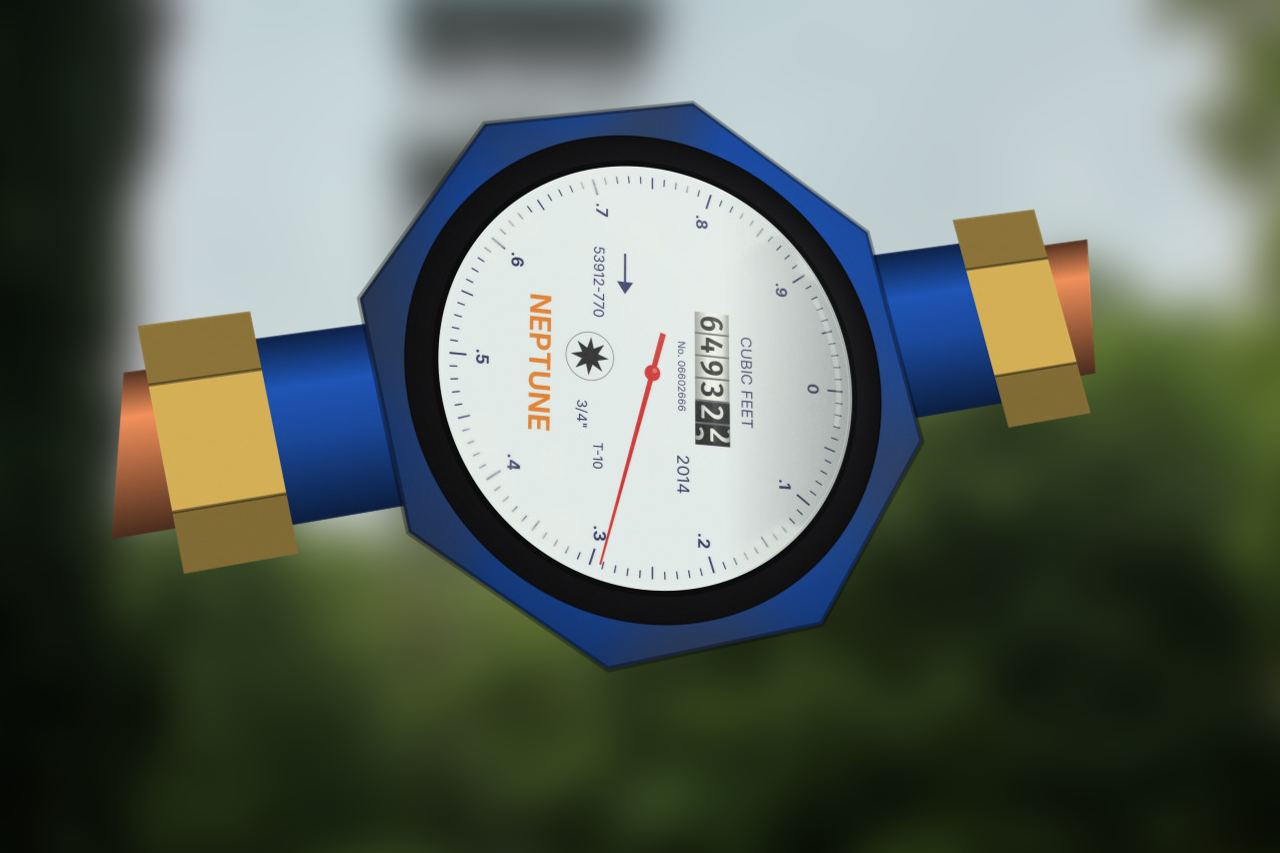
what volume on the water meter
649322.29 ft³
